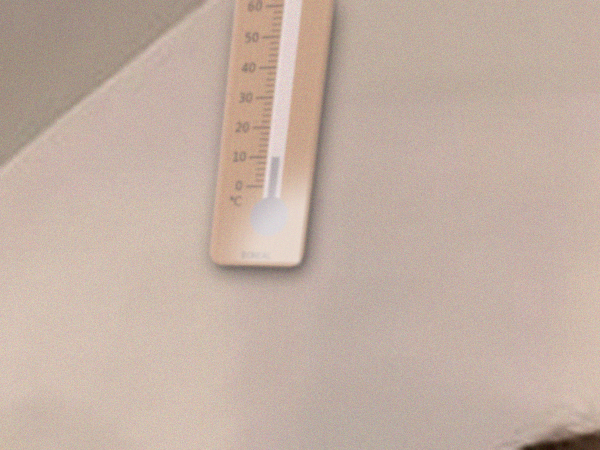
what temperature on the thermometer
10 °C
